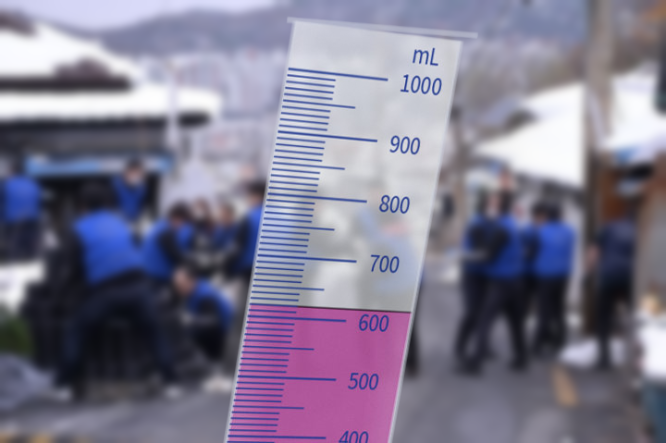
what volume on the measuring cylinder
620 mL
